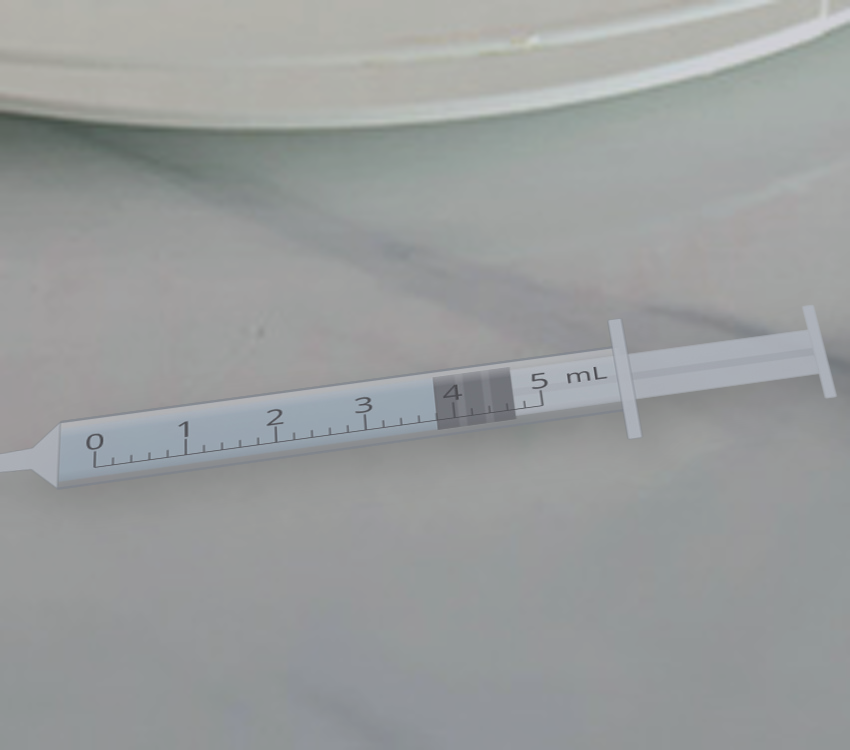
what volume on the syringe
3.8 mL
